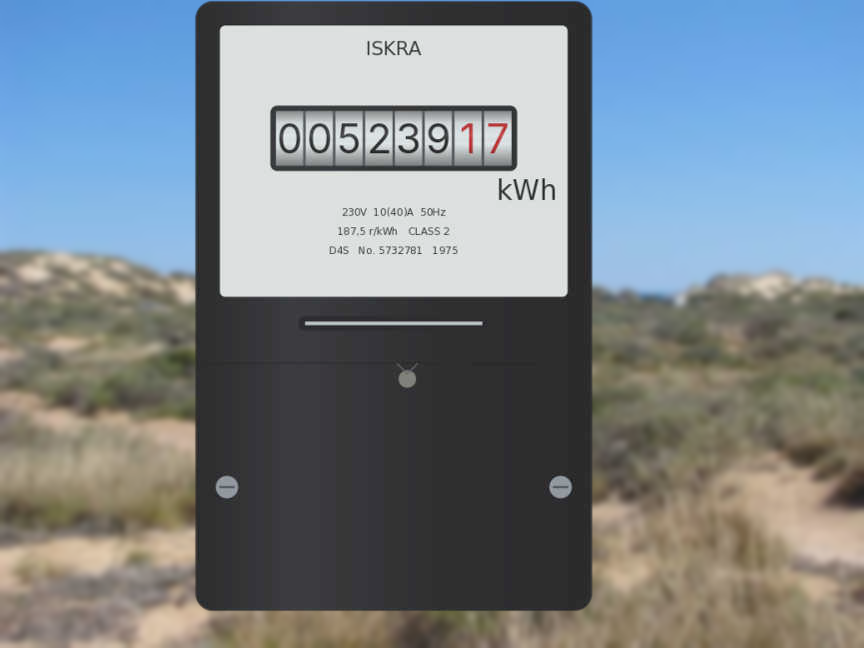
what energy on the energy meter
5239.17 kWh
